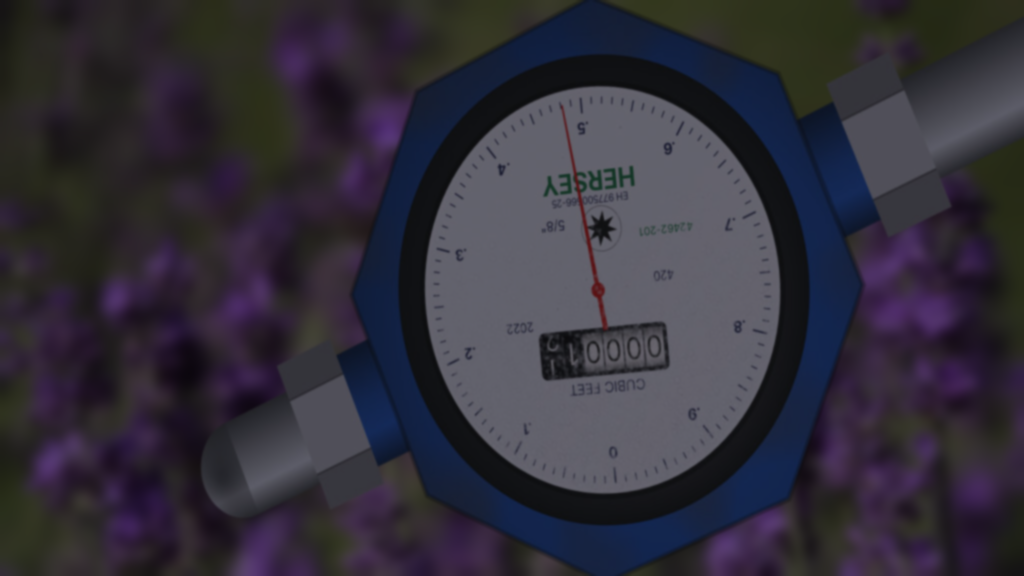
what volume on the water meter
11.48 ft³
